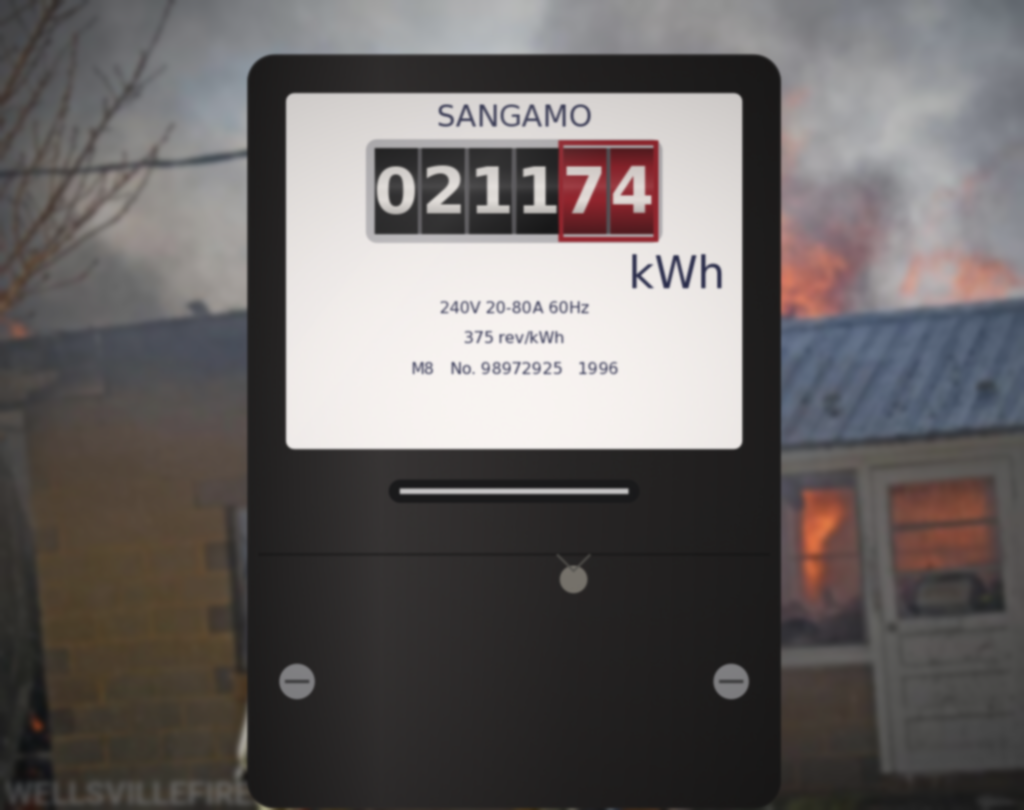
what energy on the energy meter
211.74 kWh
